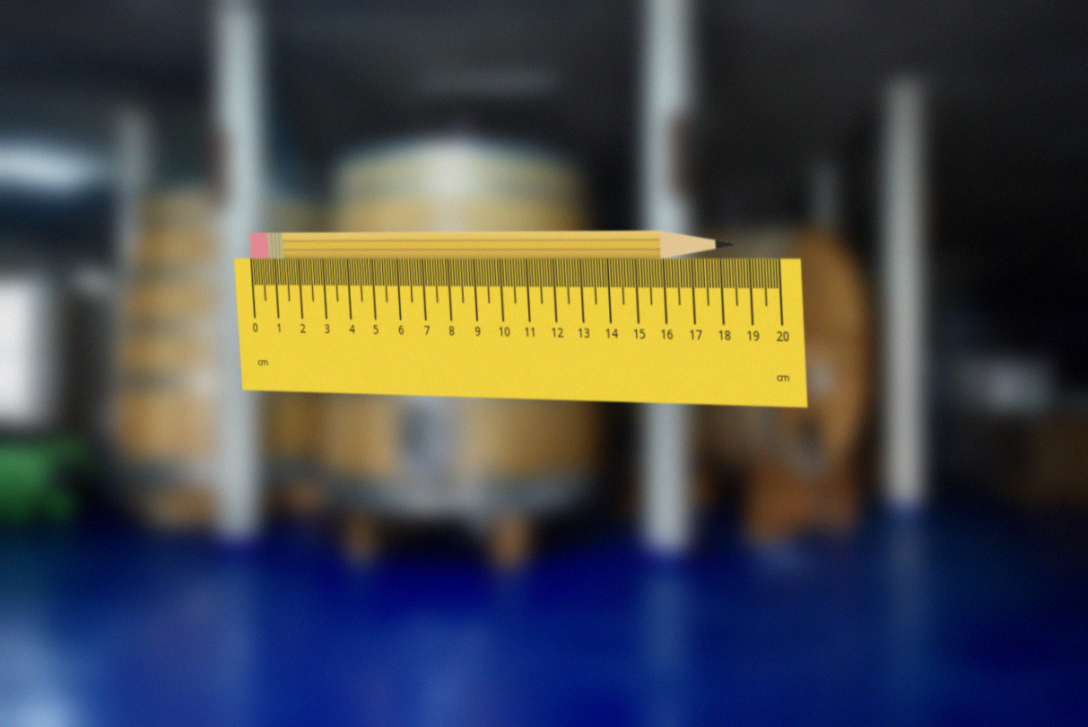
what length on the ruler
18.5 cm
